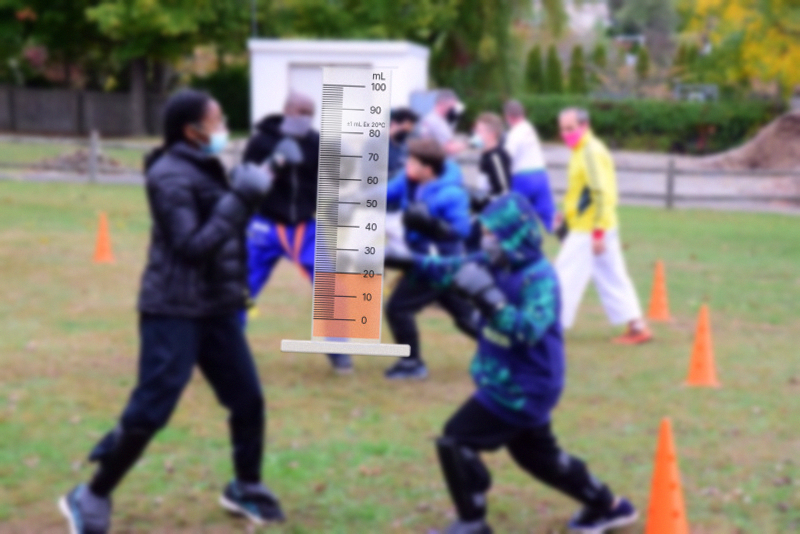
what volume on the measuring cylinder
20 mL
